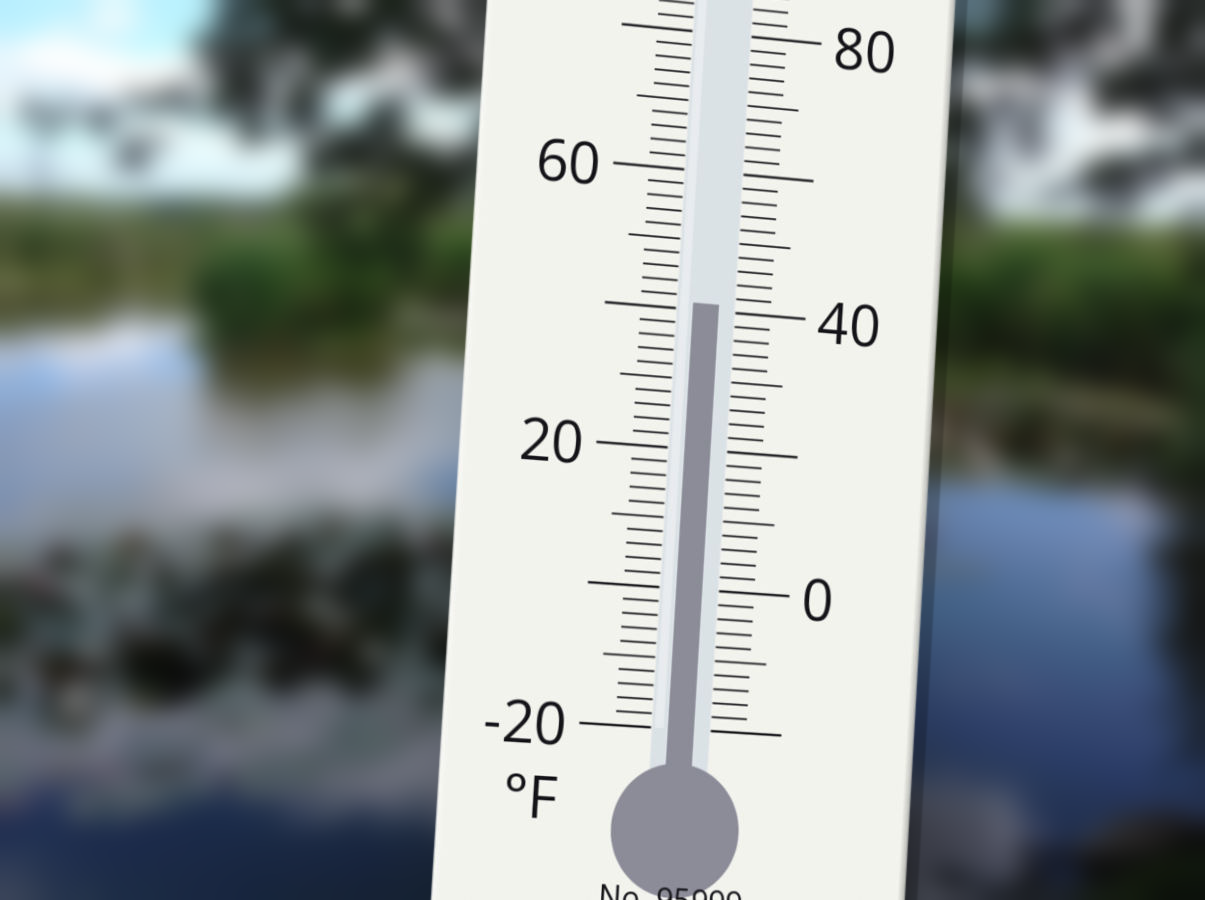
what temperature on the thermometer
41 °F
